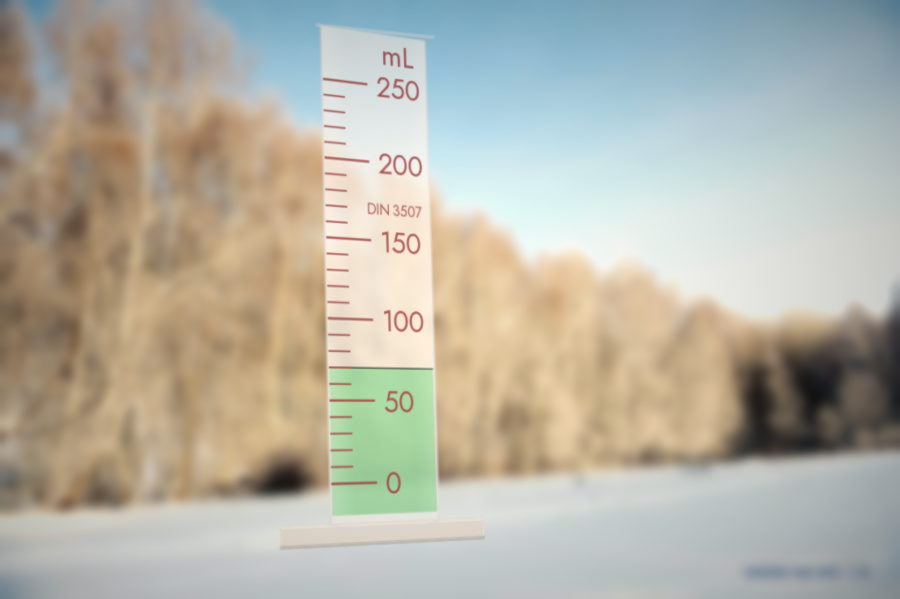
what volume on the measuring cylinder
70 mL
